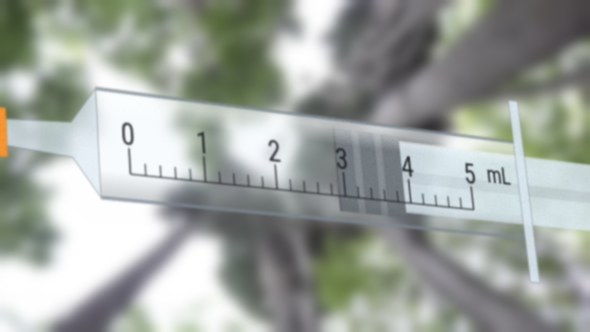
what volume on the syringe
2.9 mL
